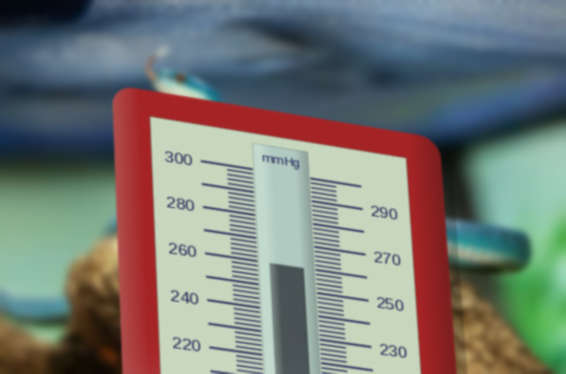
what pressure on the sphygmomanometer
260 mmHg
